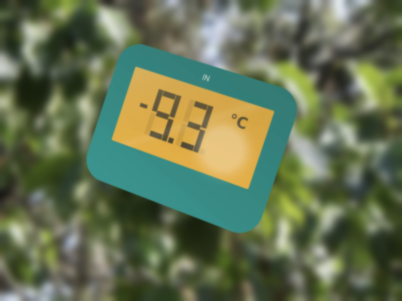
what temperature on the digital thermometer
-9.3 °C
